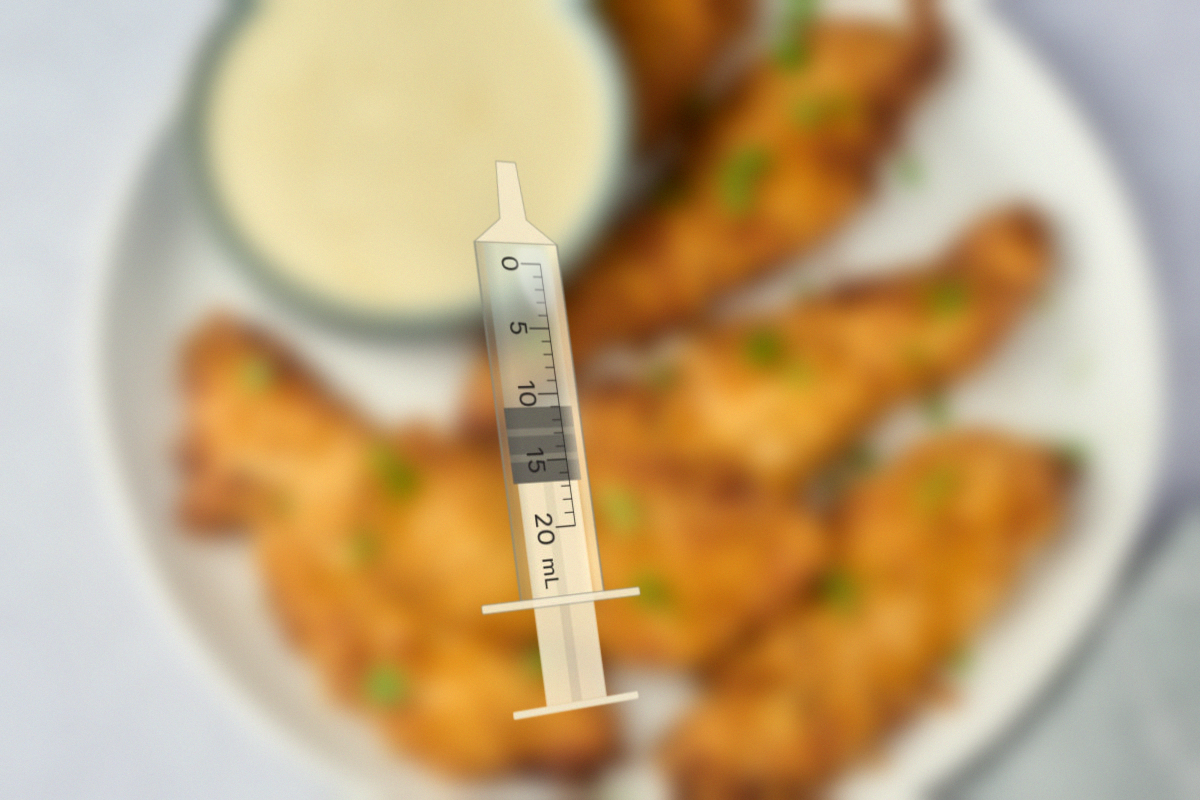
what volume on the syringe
11 mL
